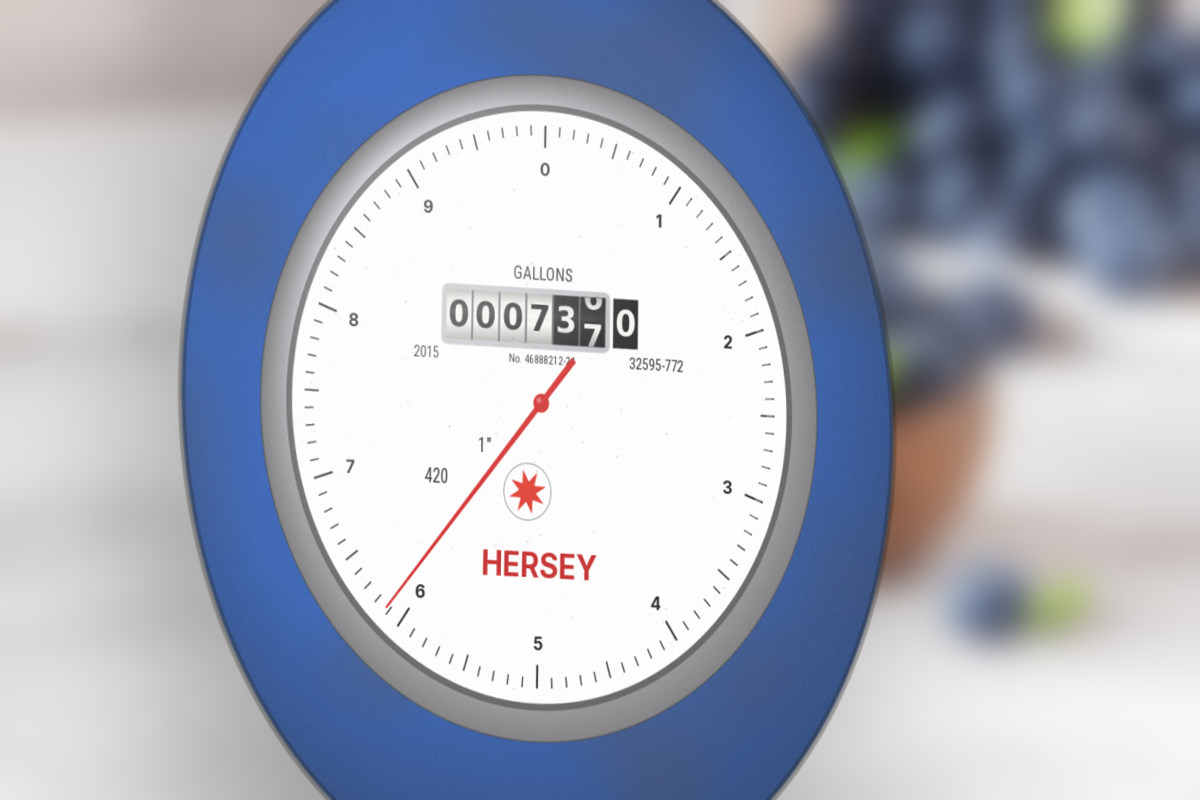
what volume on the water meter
7366.1 gal
